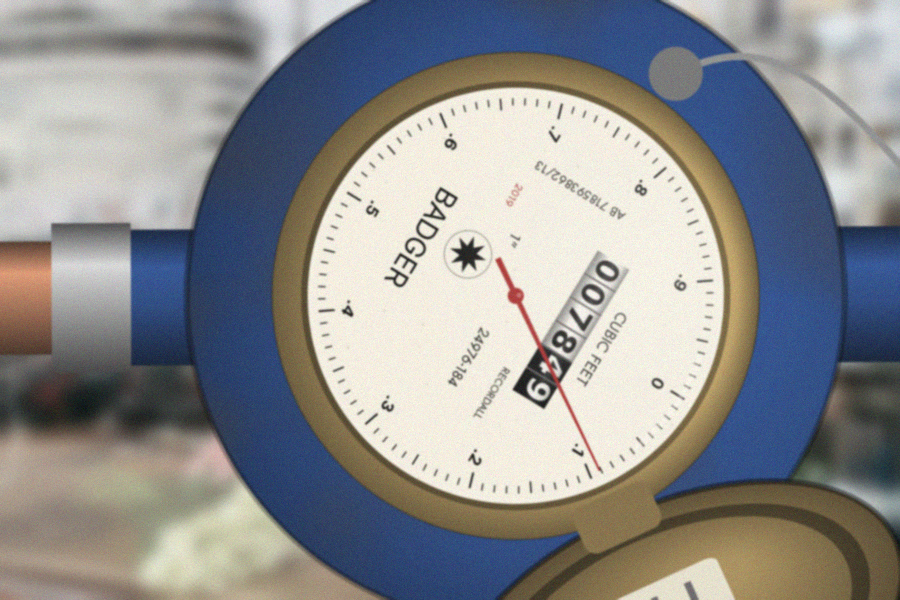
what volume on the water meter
7849.09 ft³
